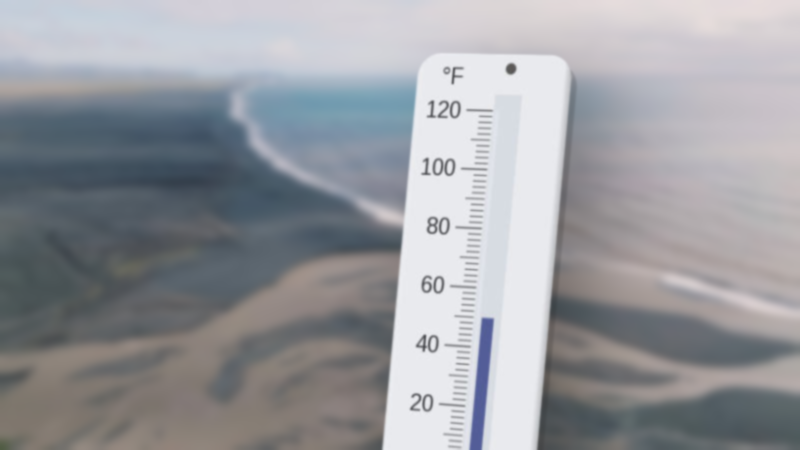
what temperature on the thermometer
50 °F
